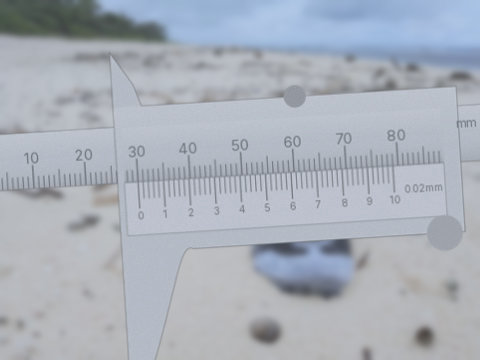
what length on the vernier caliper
30.0 mm
